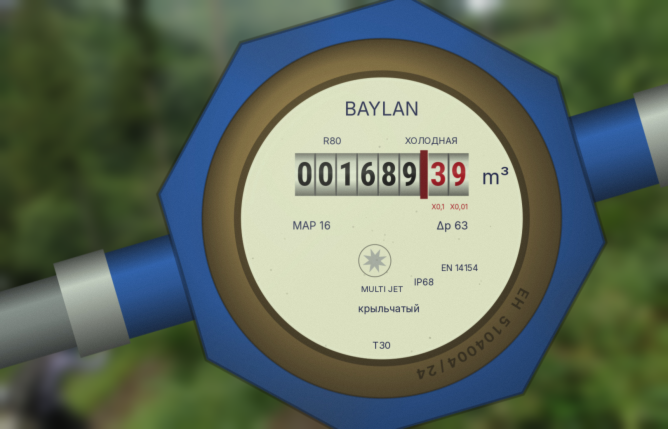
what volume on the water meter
1689.39 m³
